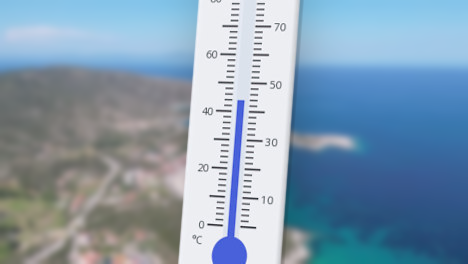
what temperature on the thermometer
44 °C
